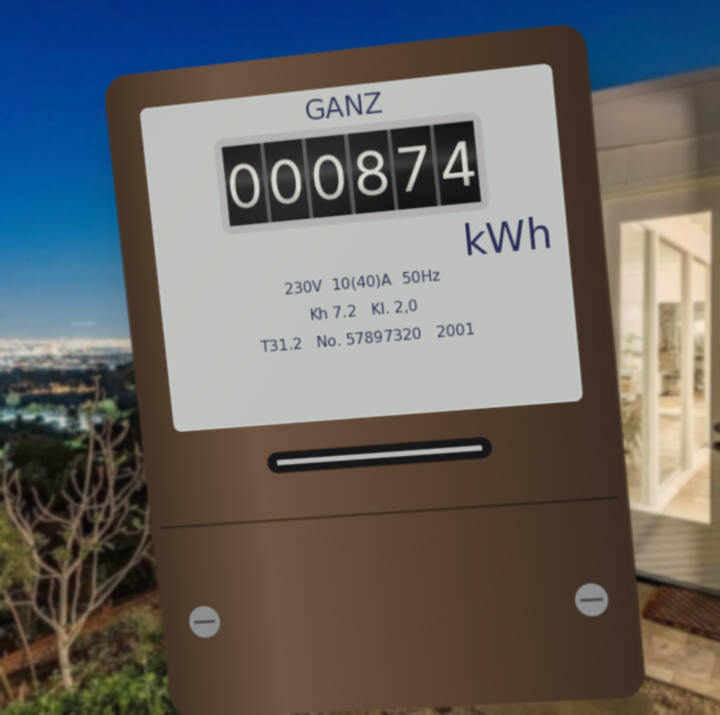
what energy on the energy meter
874 kWh
